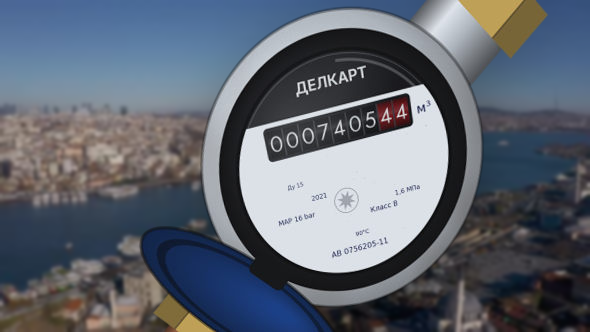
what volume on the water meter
7405.44 m³
